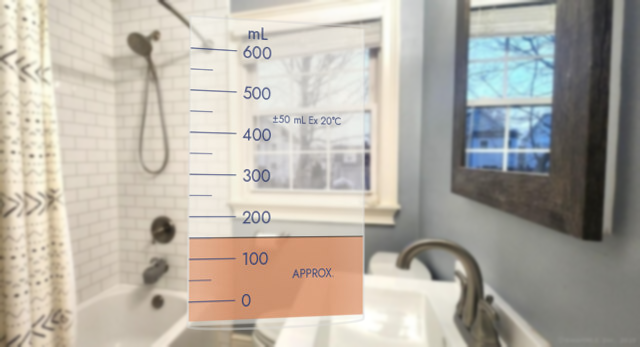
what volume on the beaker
150 mL
